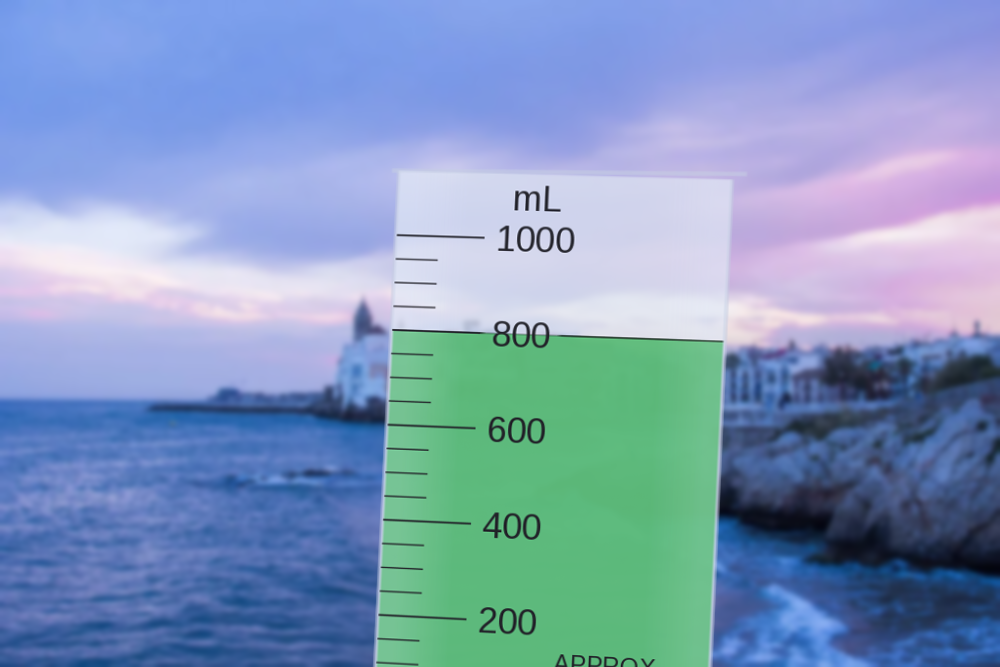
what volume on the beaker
800 mL
